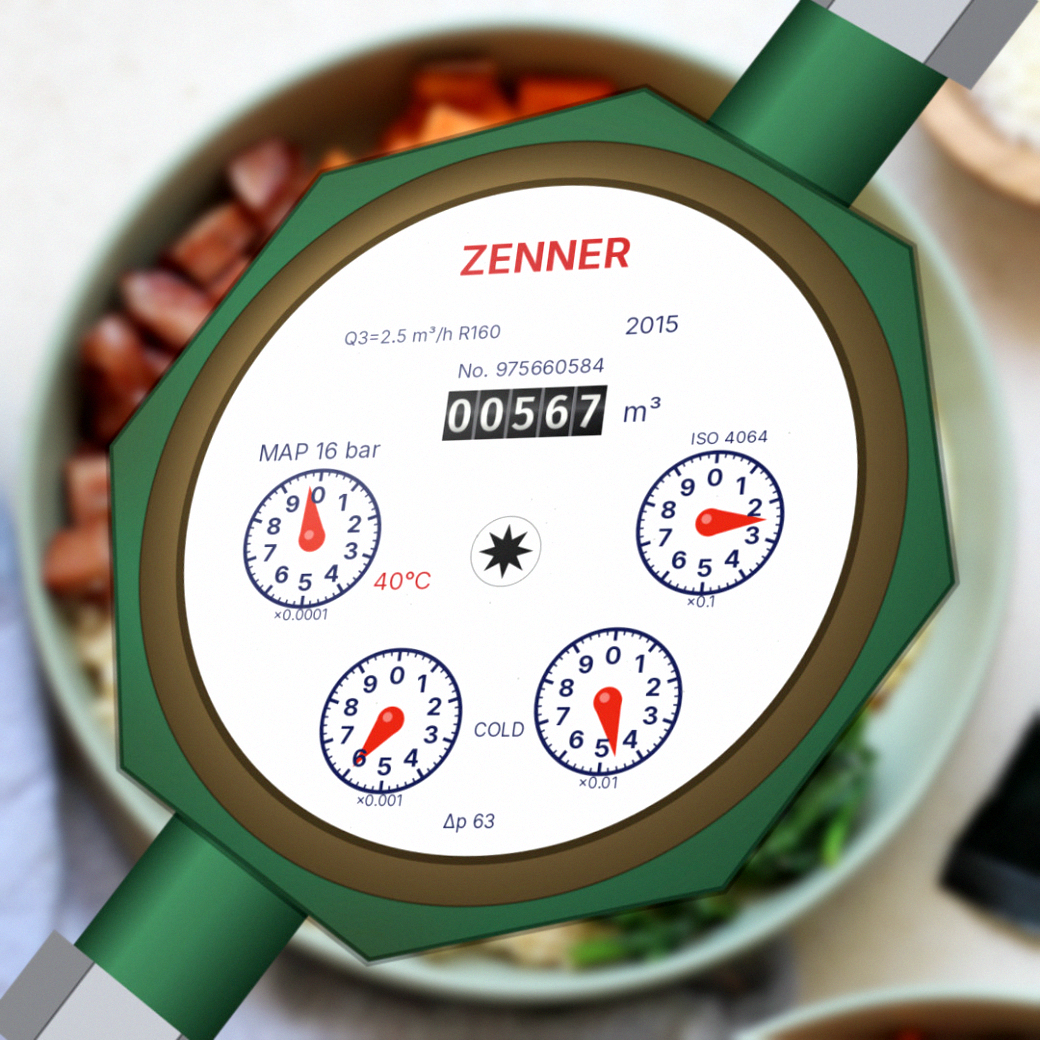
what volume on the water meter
567.2459 m³
